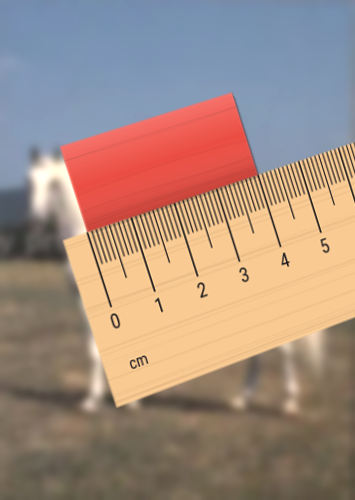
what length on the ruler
4 cm
